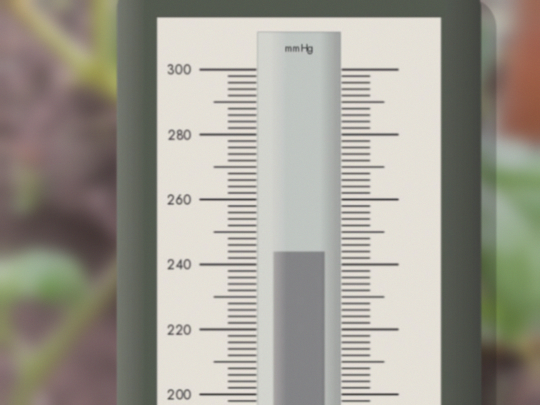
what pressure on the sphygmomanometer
244 mmHg
